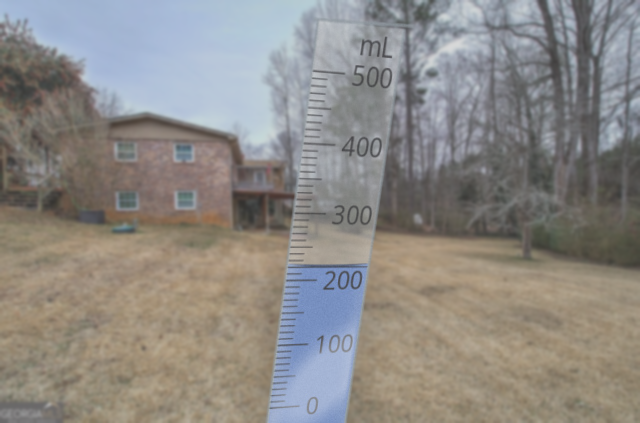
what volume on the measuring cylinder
220 mL
